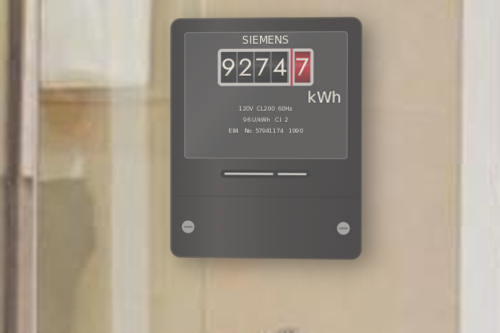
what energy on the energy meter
9274.7 kWh
